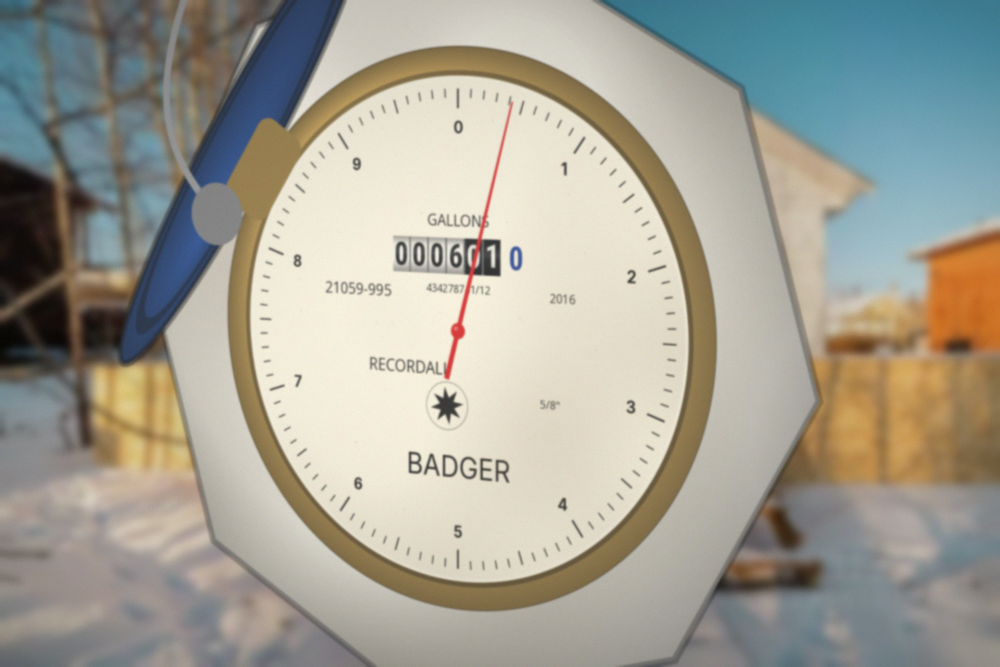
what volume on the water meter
6010.4 gal
